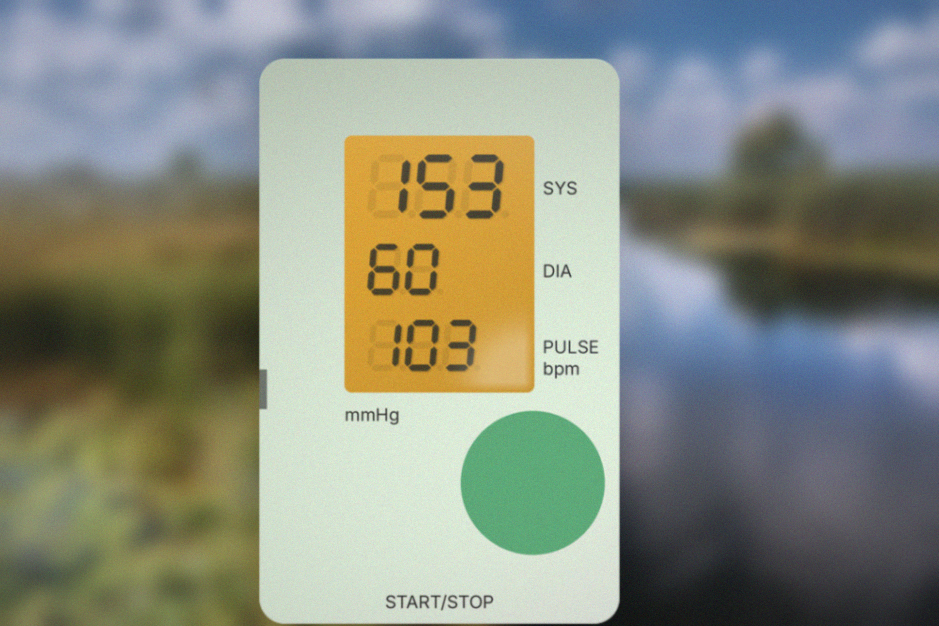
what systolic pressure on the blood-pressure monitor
153 mmHg
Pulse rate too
103 bpm
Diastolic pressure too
60 mmHg
